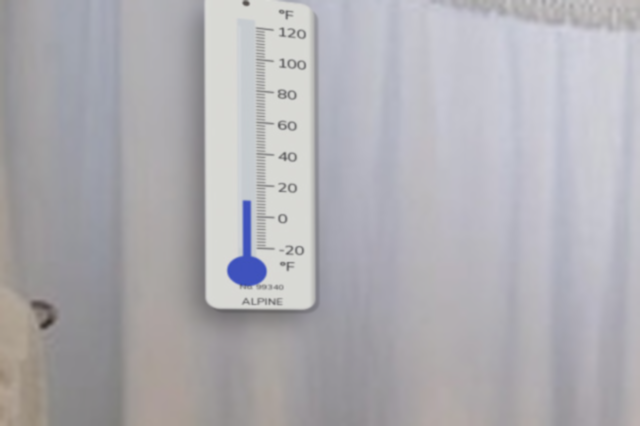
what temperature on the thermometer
10 °F
